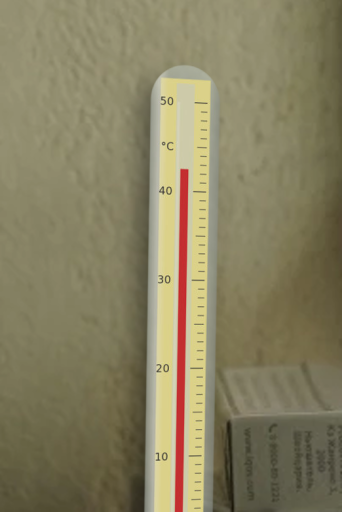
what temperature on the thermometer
42.5 °C
